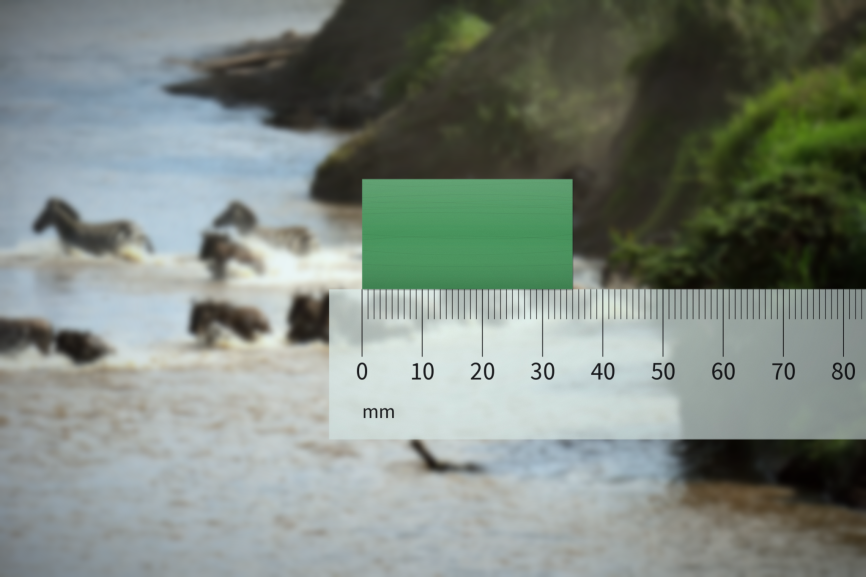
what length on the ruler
35 mm
